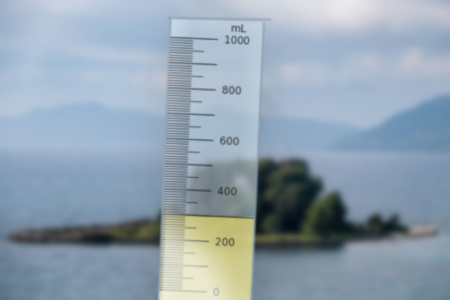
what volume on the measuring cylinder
300 mL
